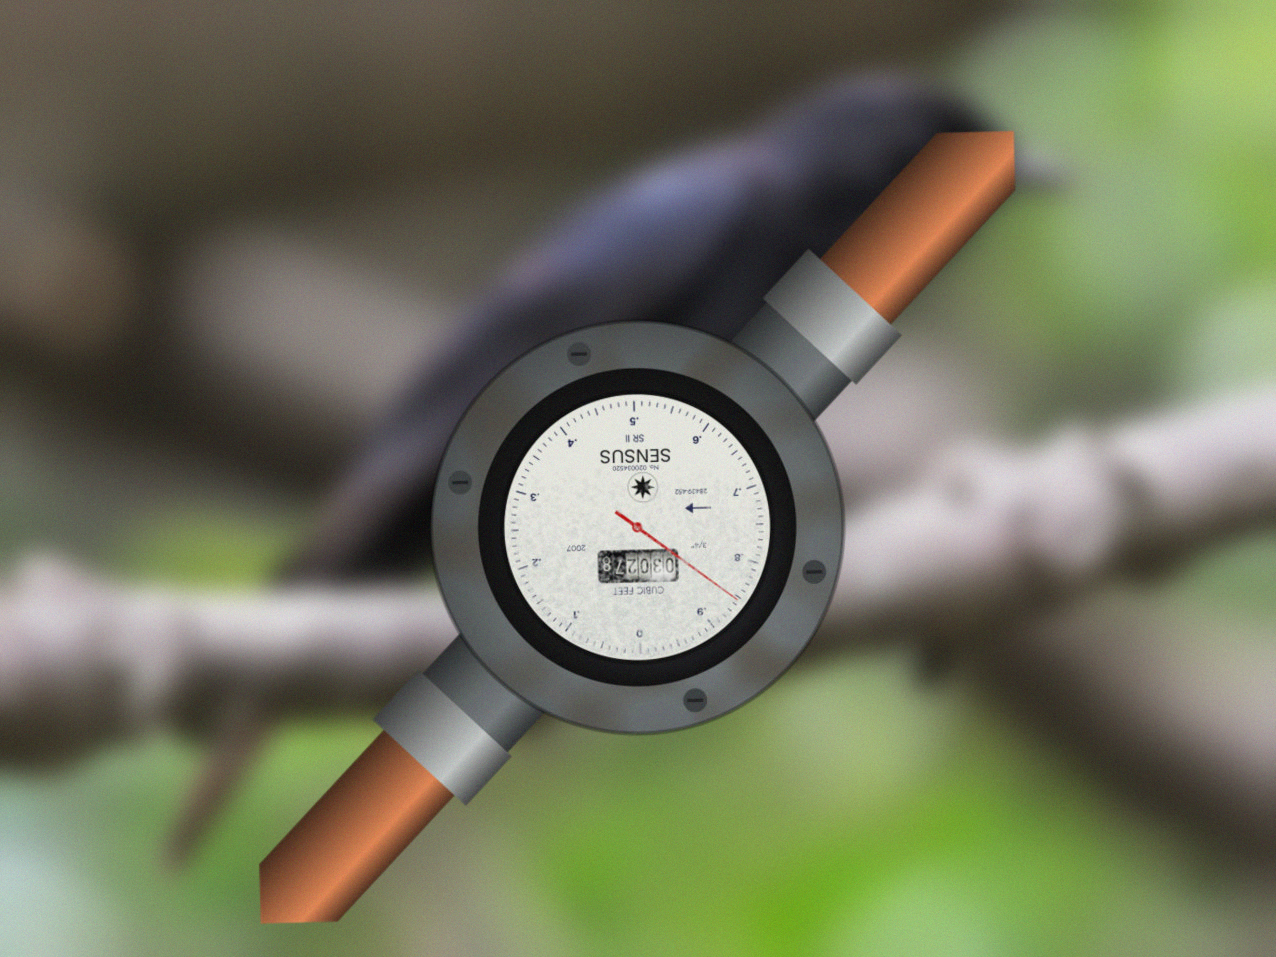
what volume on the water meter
30277.85 ft³
